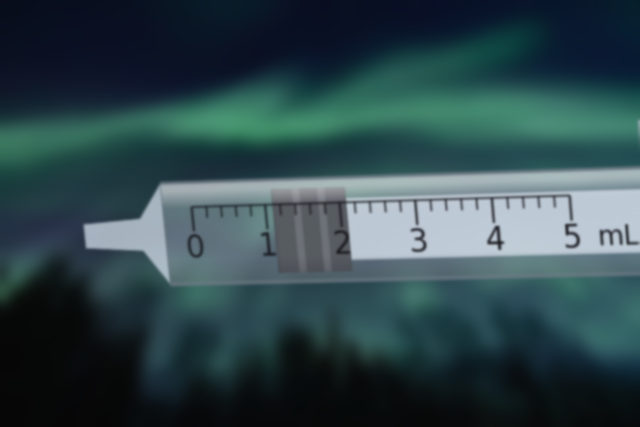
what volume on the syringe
1.1 mL
